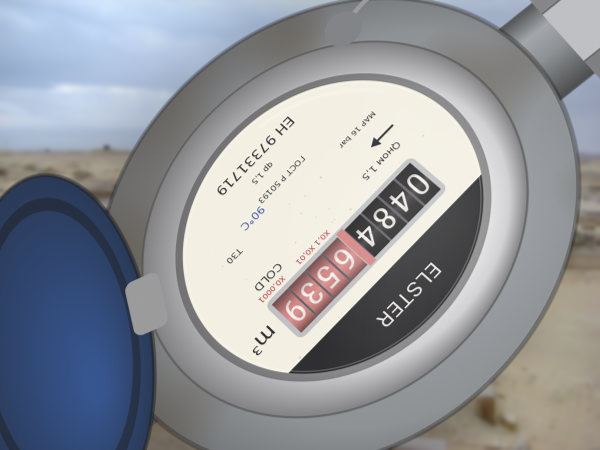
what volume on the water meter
484.6539 m³
